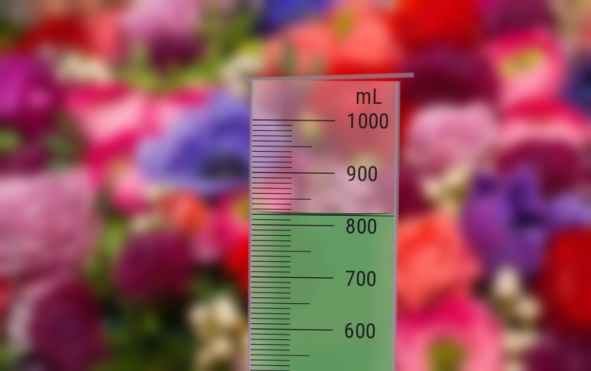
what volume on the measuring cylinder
820 mL
